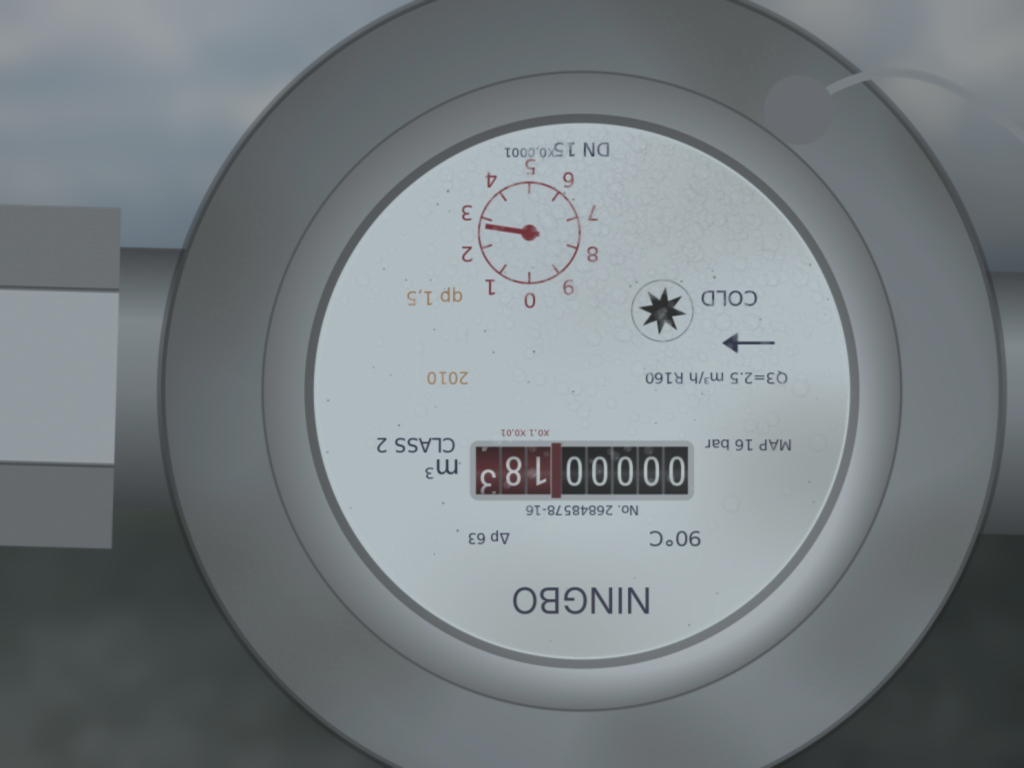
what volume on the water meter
0.1832 m³
